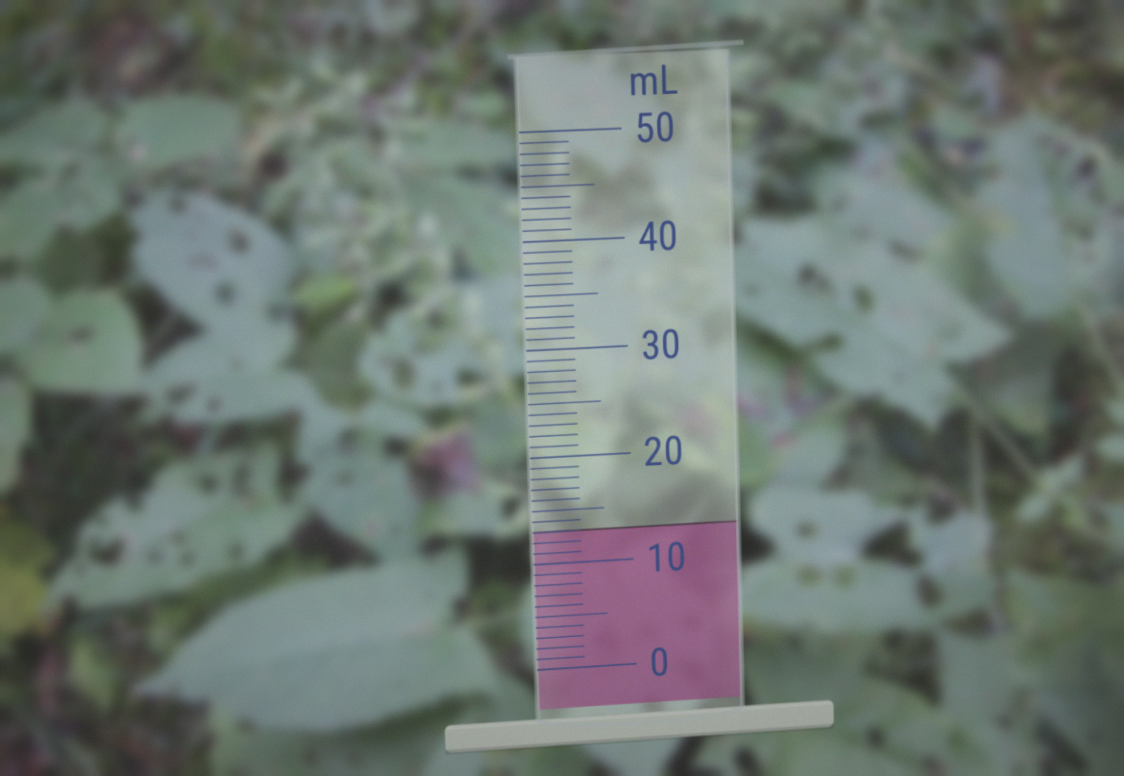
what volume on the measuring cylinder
13 mL
